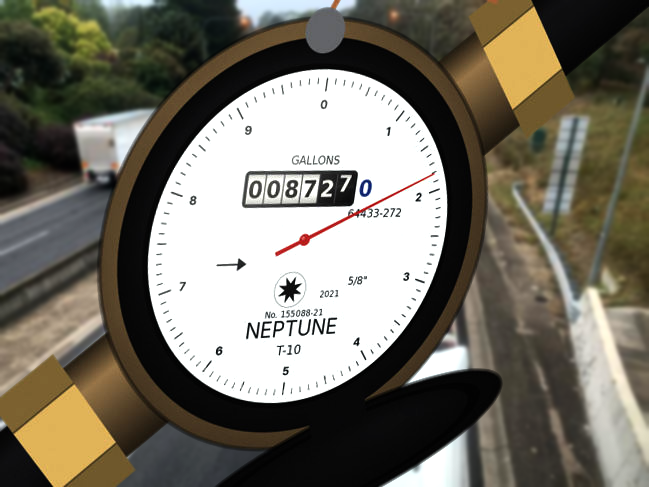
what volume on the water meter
87271.8 gal
